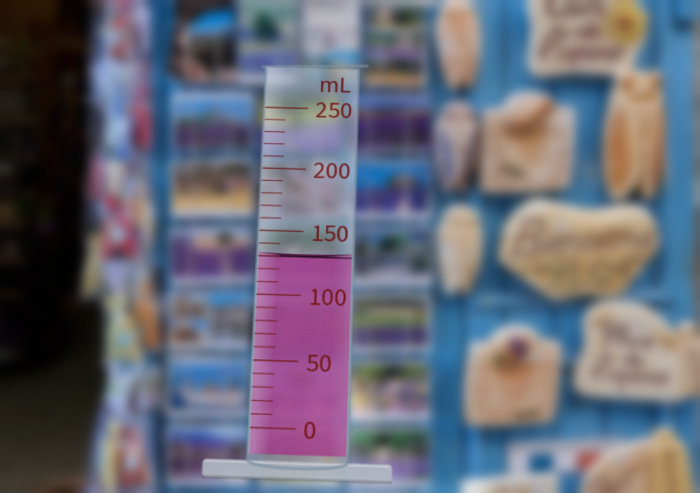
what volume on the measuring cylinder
130 mL
